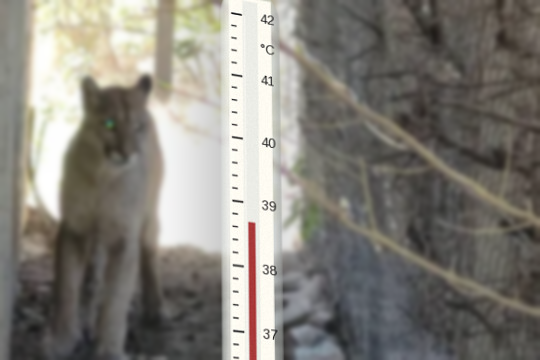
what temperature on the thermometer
38.7 °C
